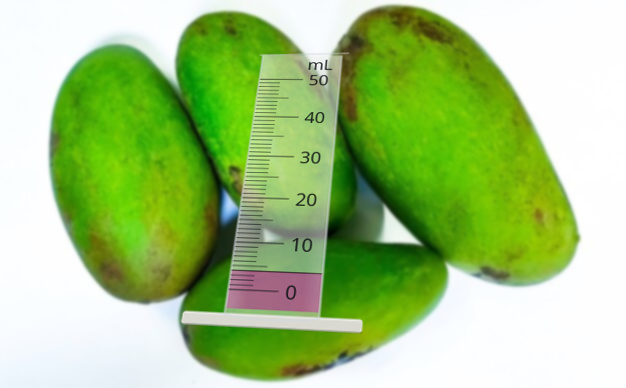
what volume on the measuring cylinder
4 mL
